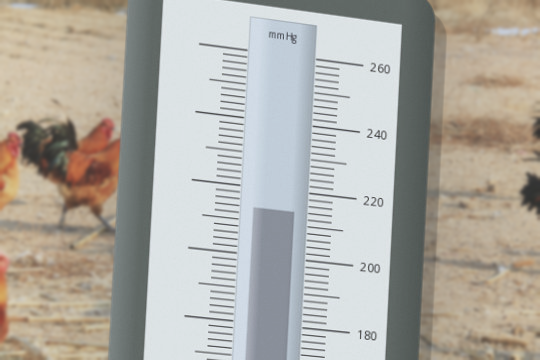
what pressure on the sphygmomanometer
214 mmHg
